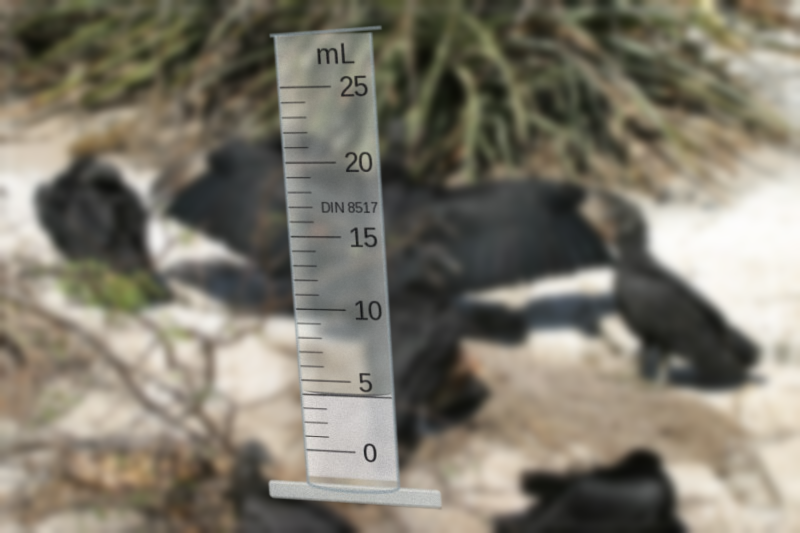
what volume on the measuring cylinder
4 mL
